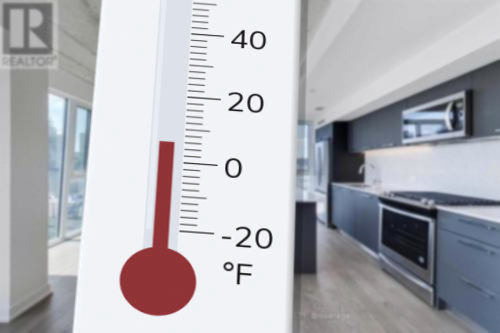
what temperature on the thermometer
6 °F
